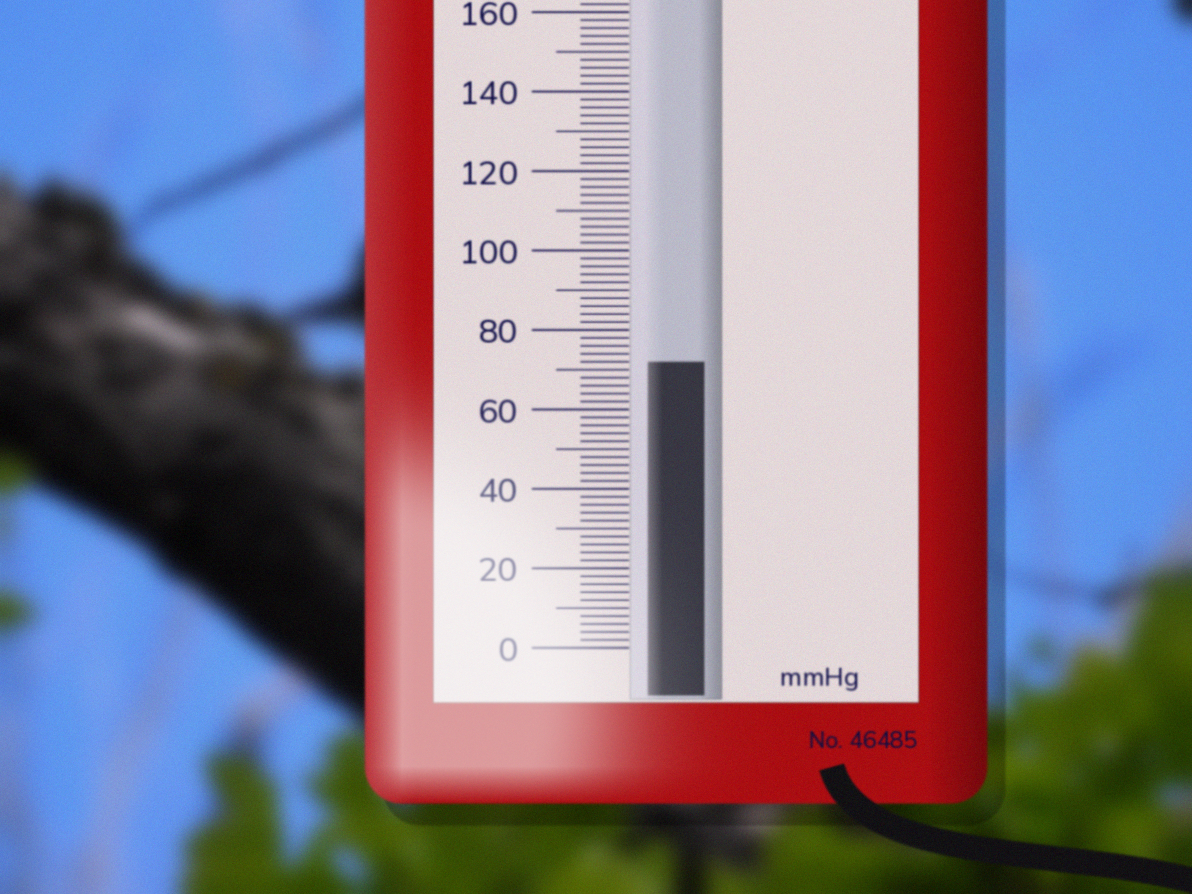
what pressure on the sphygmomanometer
72 mmHg
